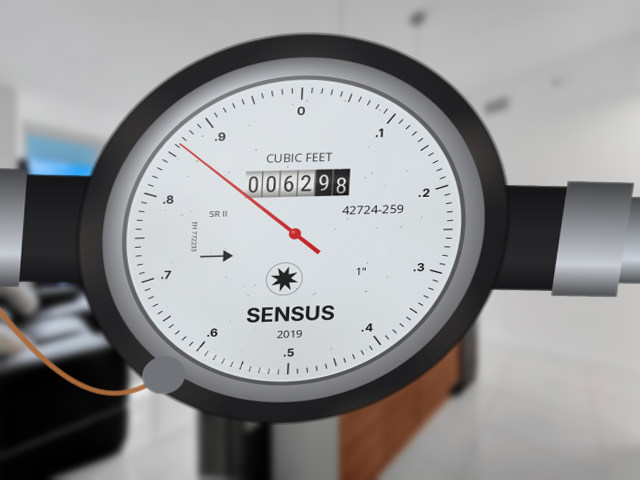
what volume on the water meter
6297.86 ft³
